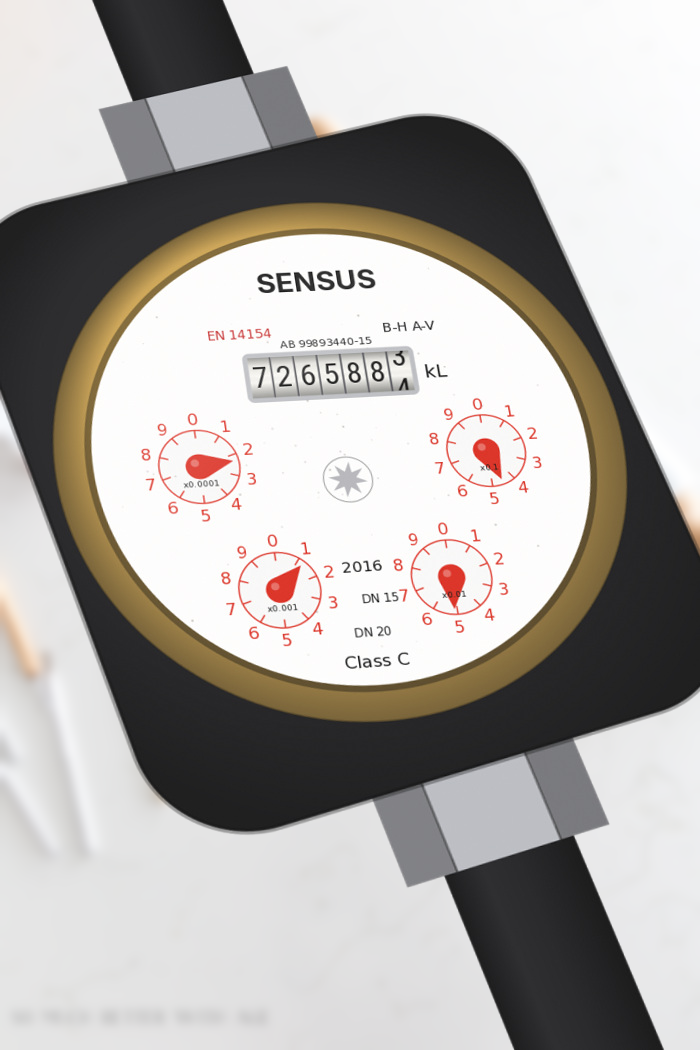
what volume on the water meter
7265883.4512 kL
